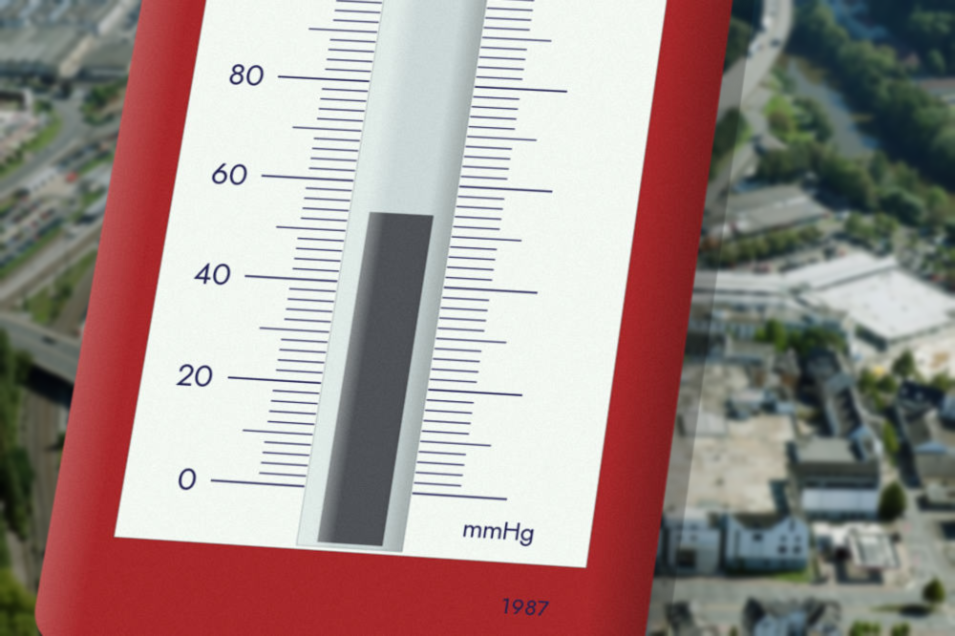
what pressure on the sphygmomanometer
54 mmHg
